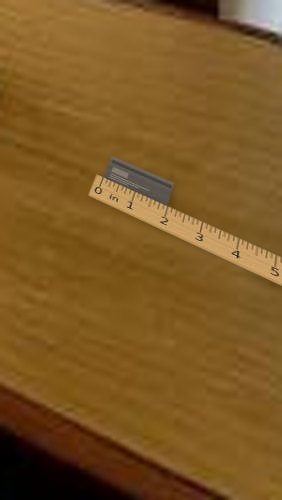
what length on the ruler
2 in
